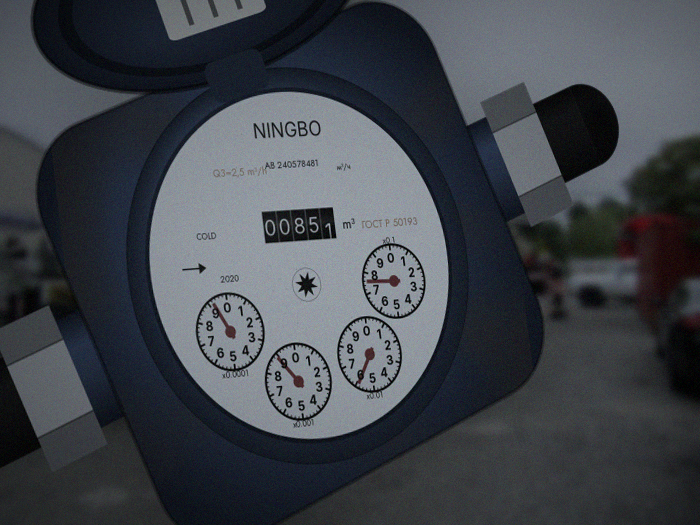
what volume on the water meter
850.7589 m³
